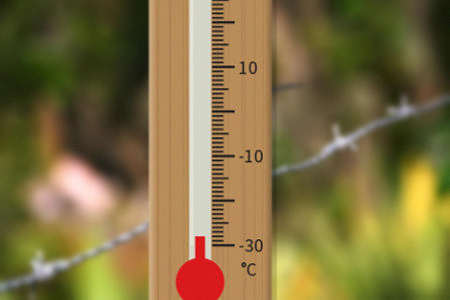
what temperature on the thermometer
-28 °C
